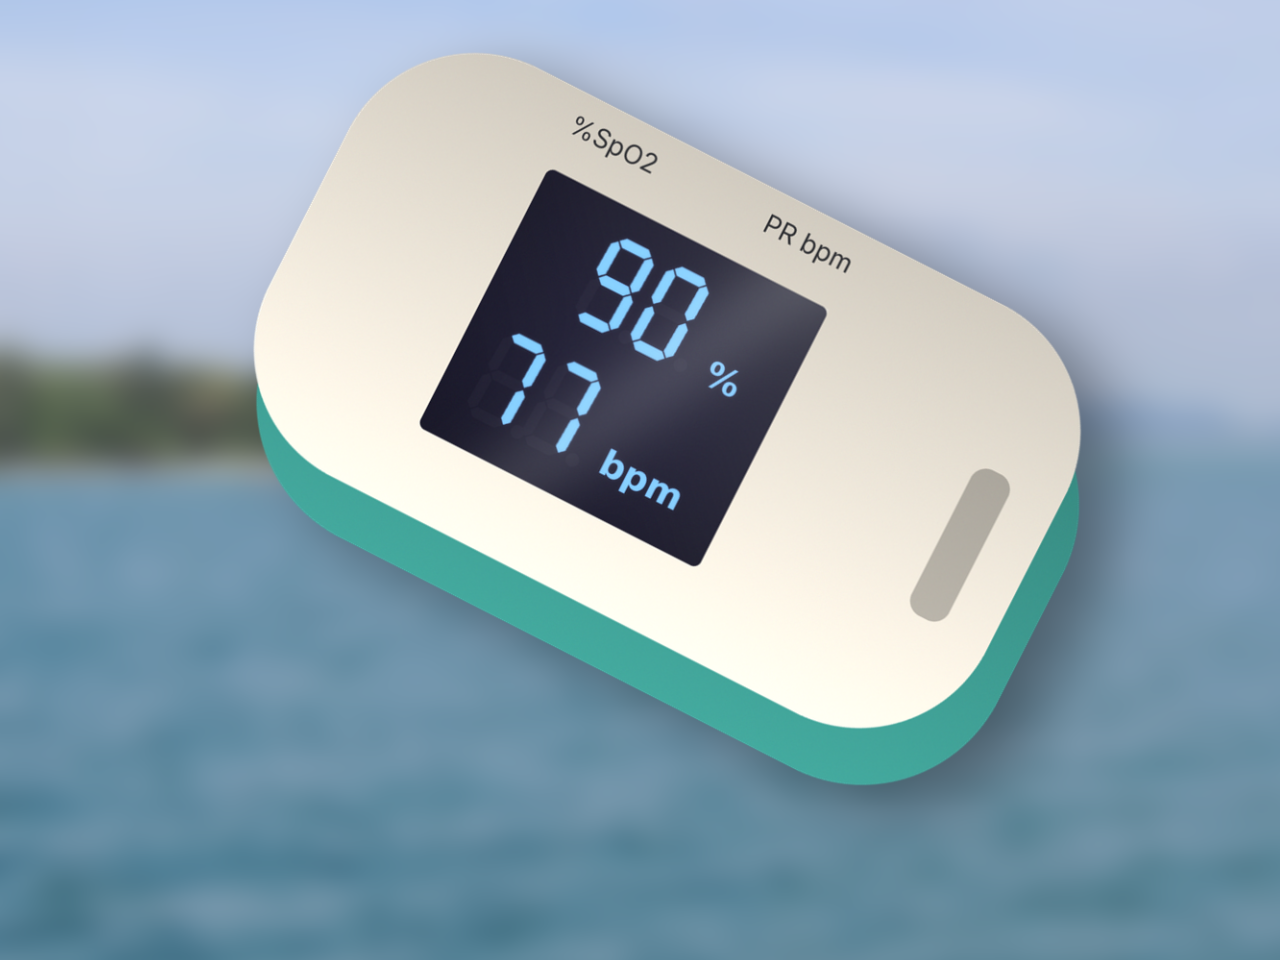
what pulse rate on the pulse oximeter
77 bpm
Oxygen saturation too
90 %
